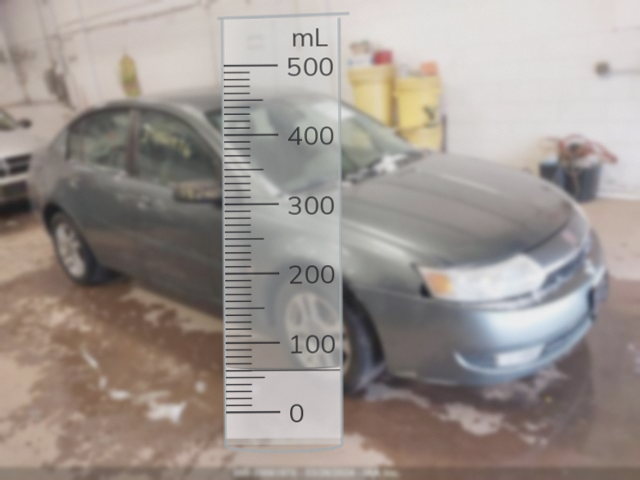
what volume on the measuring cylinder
60 mL
